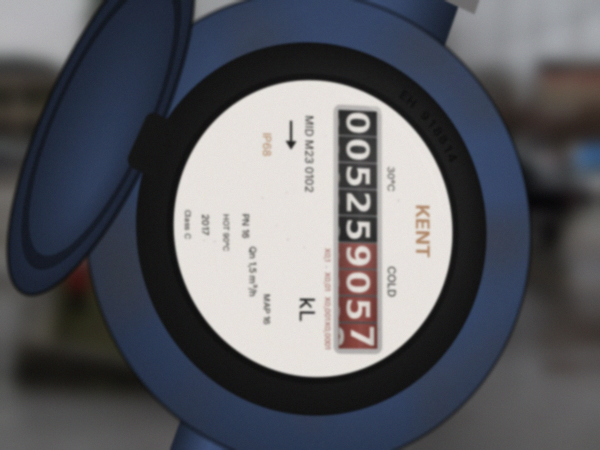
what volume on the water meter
525.9057 kL
